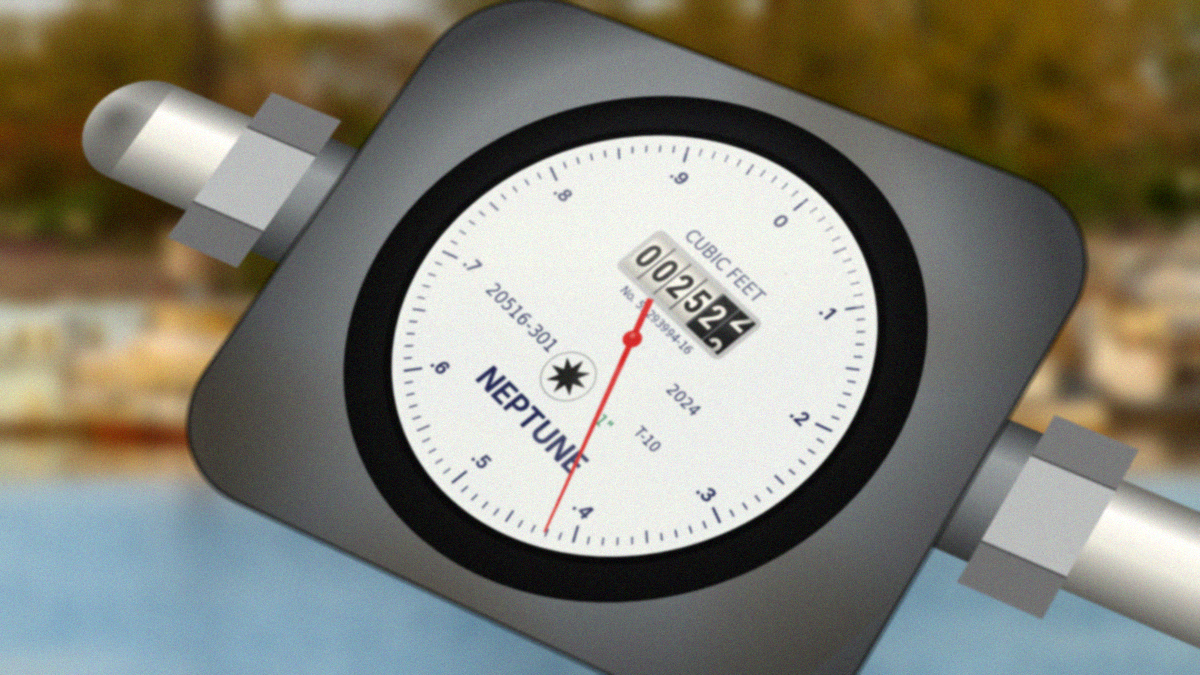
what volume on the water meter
2522.42 ft³
